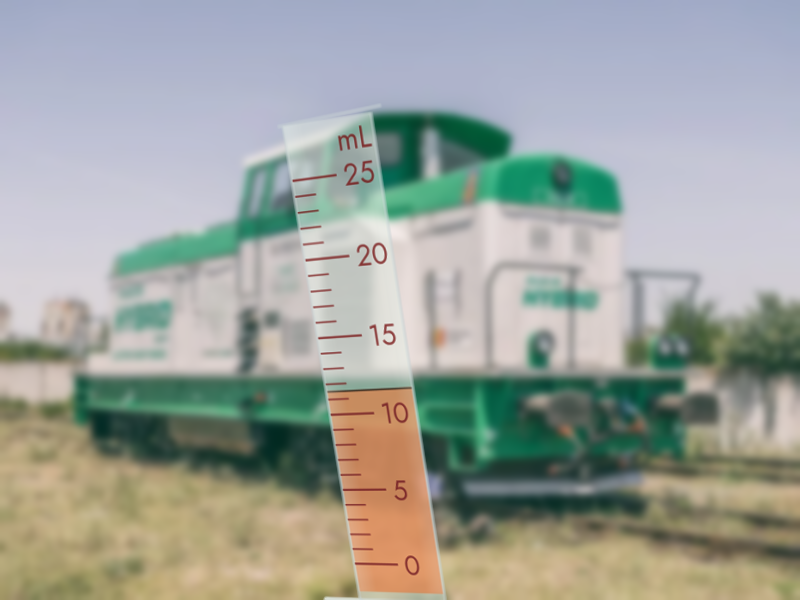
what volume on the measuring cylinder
11.5 mL
